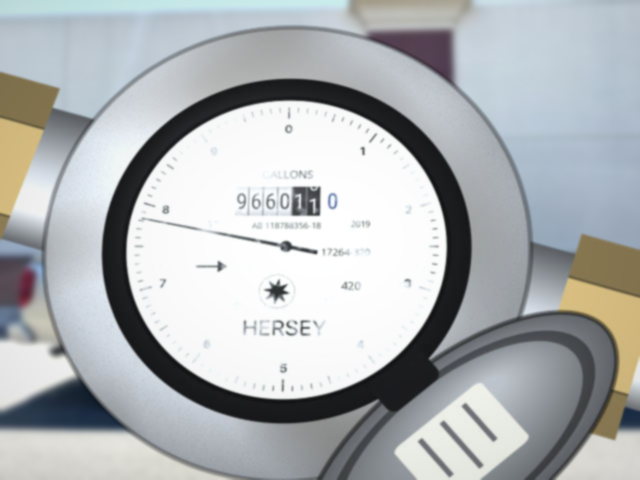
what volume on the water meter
9660107.8 gal
